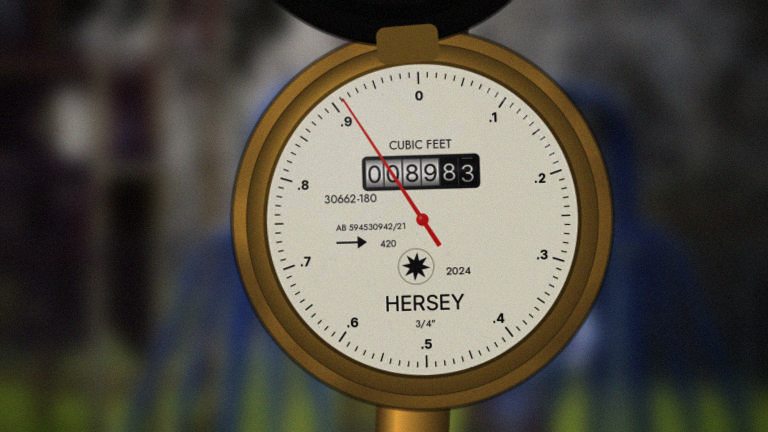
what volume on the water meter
8982.91 ft³
